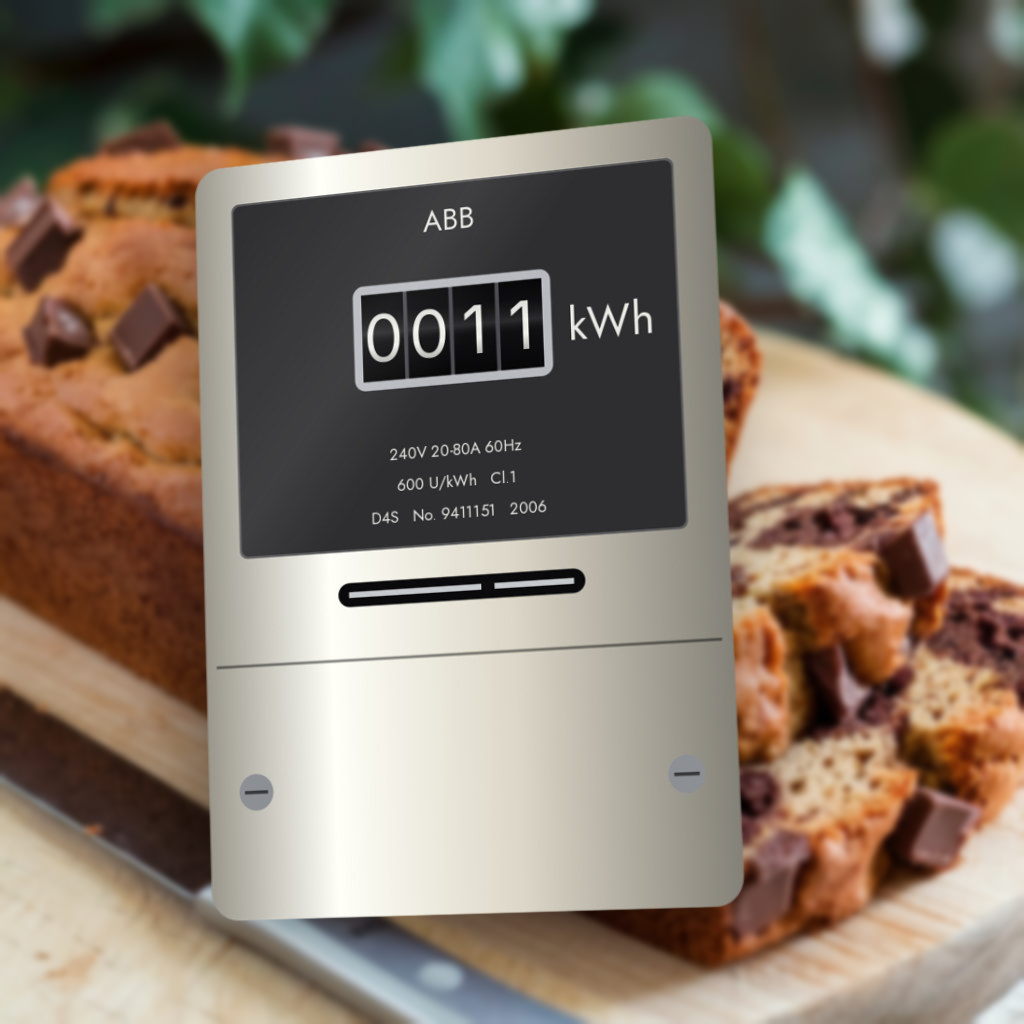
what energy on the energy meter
11 kWh
